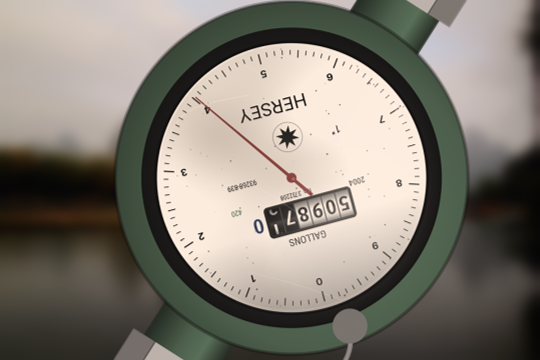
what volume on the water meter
5098714.0 gal
